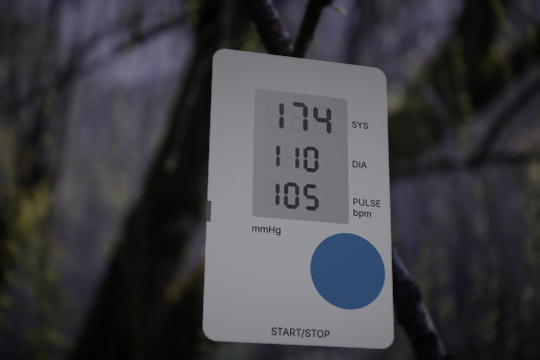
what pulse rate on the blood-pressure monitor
105 bpm
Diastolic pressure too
110 mmHg
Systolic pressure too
174 mmHg
